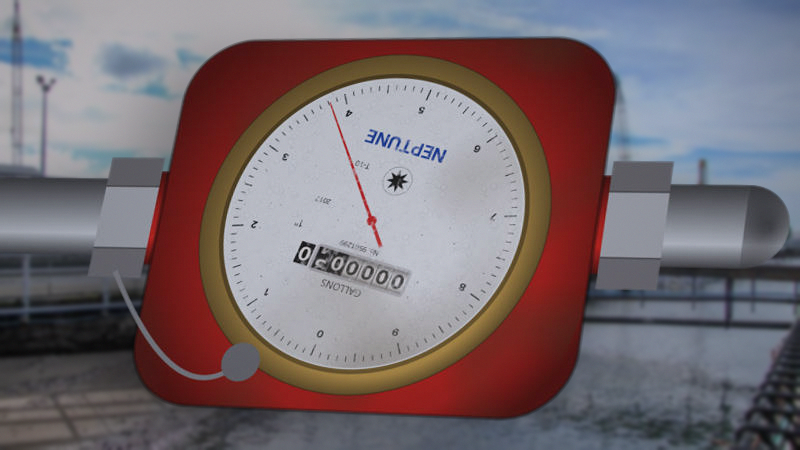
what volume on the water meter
33.8 gal
